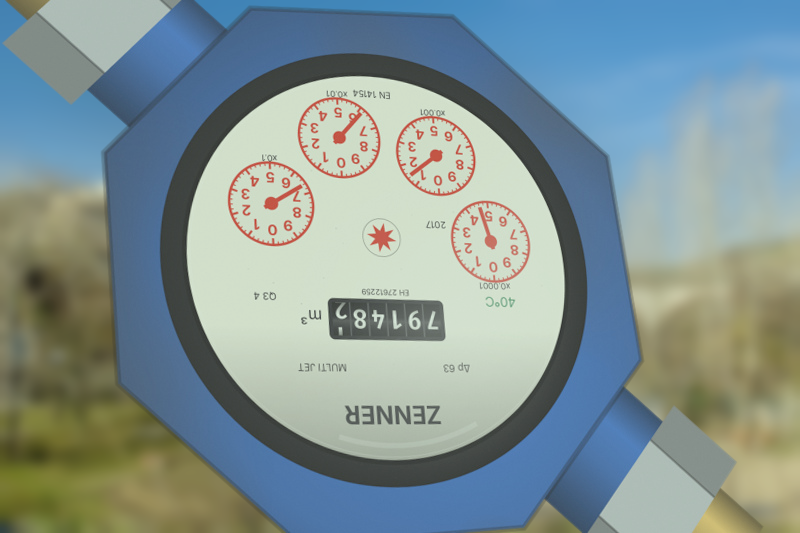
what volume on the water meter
791481.6614 m³
